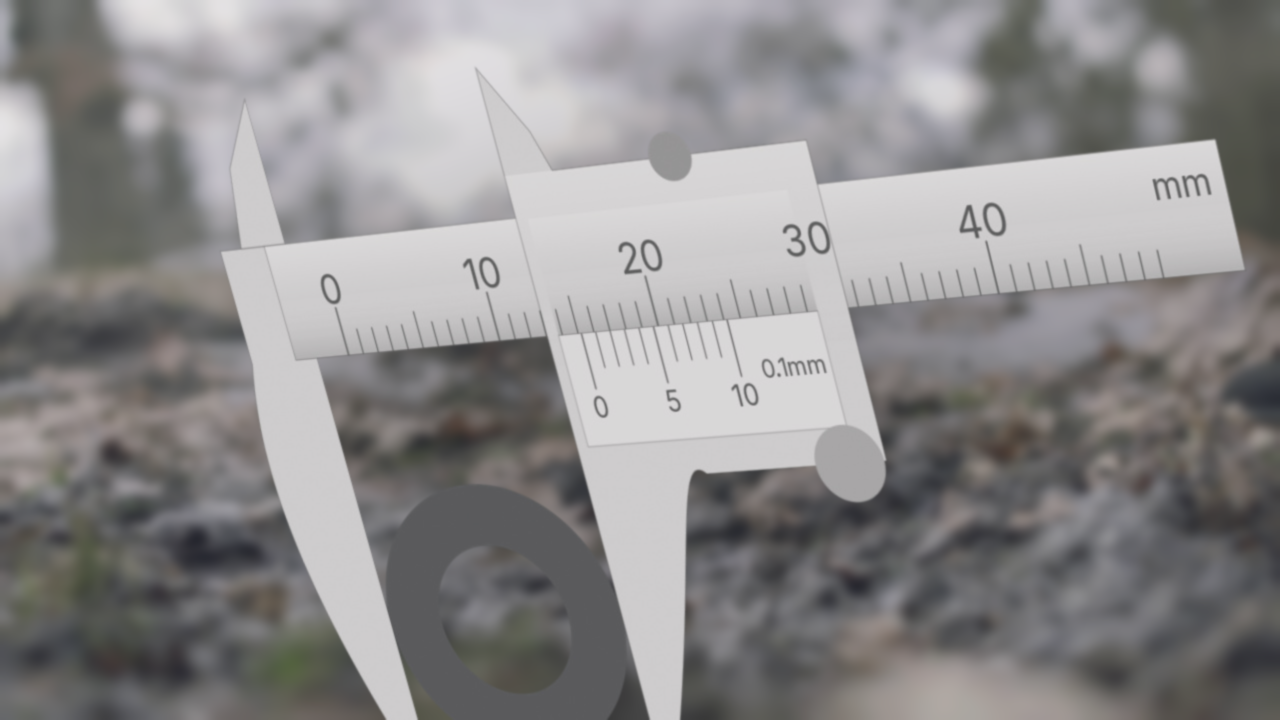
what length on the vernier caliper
15.2 mm
